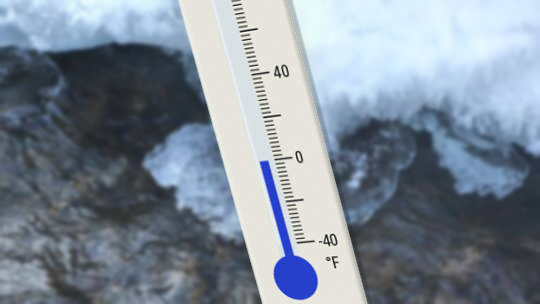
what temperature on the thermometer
0 °F
